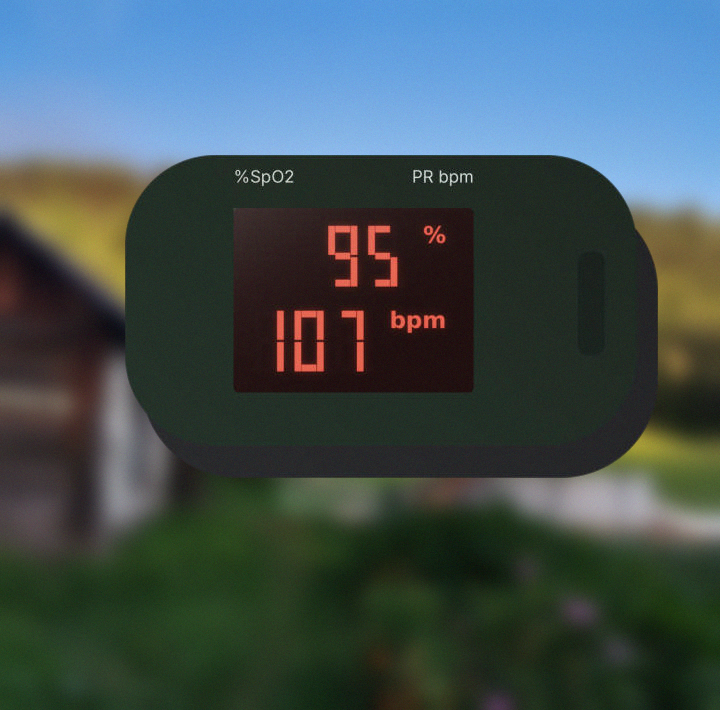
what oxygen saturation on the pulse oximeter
95 %
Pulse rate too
107 bpm
